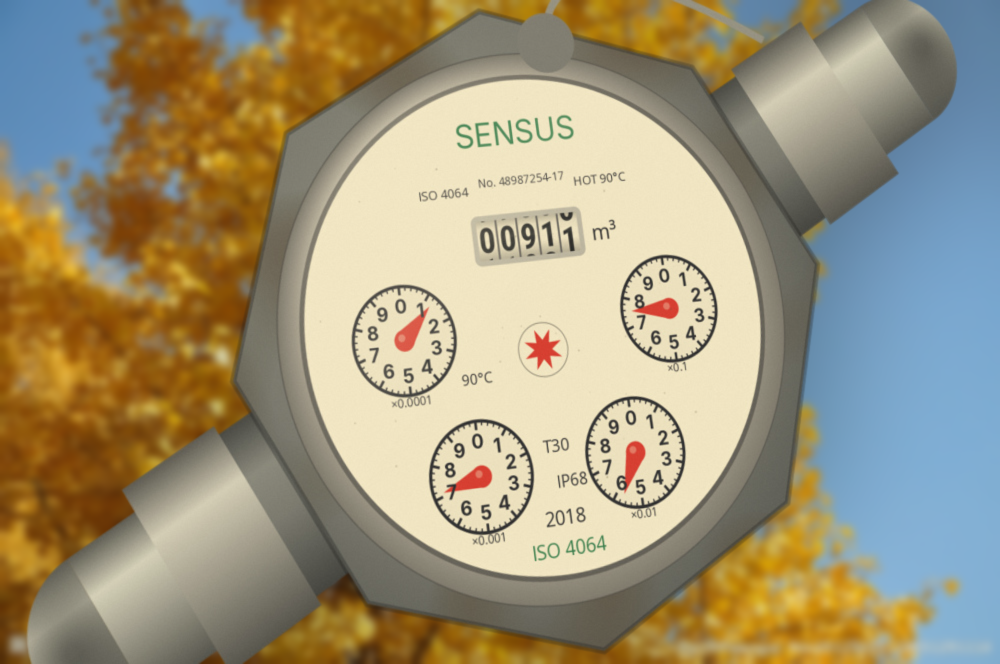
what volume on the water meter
910.7571 m³
